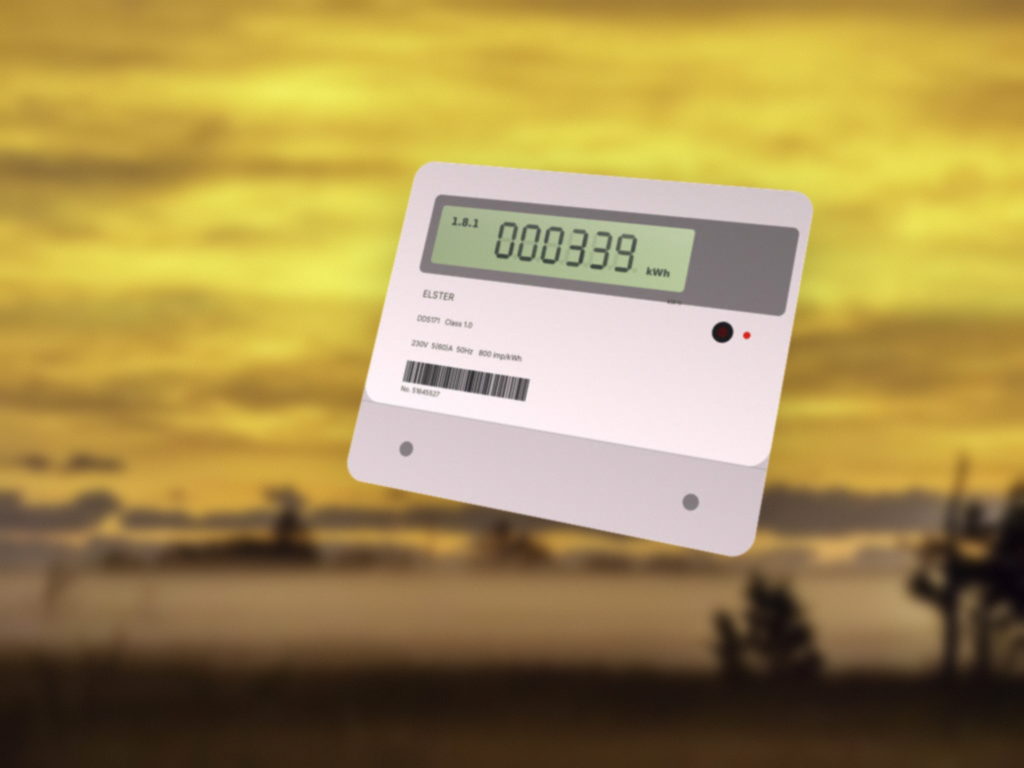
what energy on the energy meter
339 kWh
